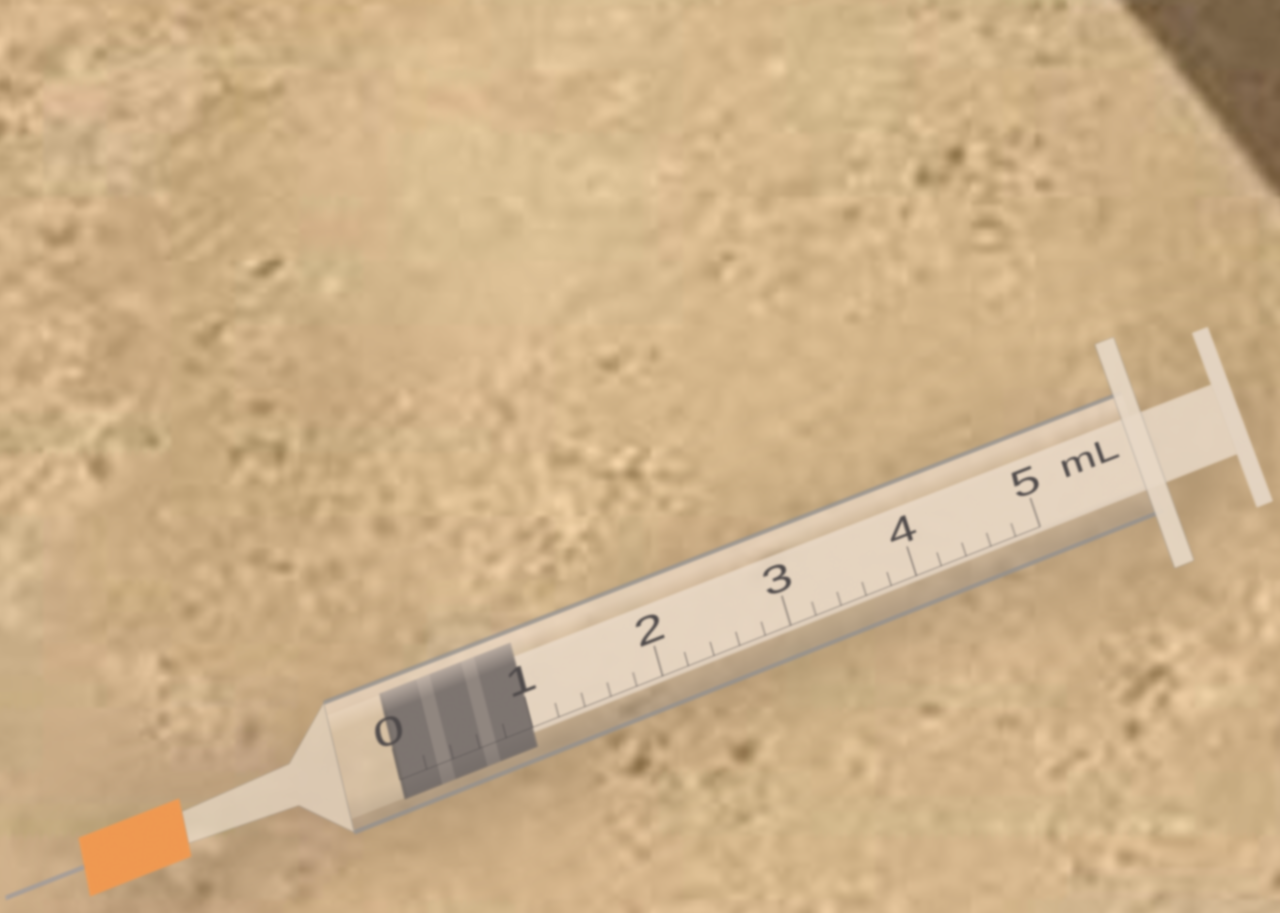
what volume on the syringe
0 mL
